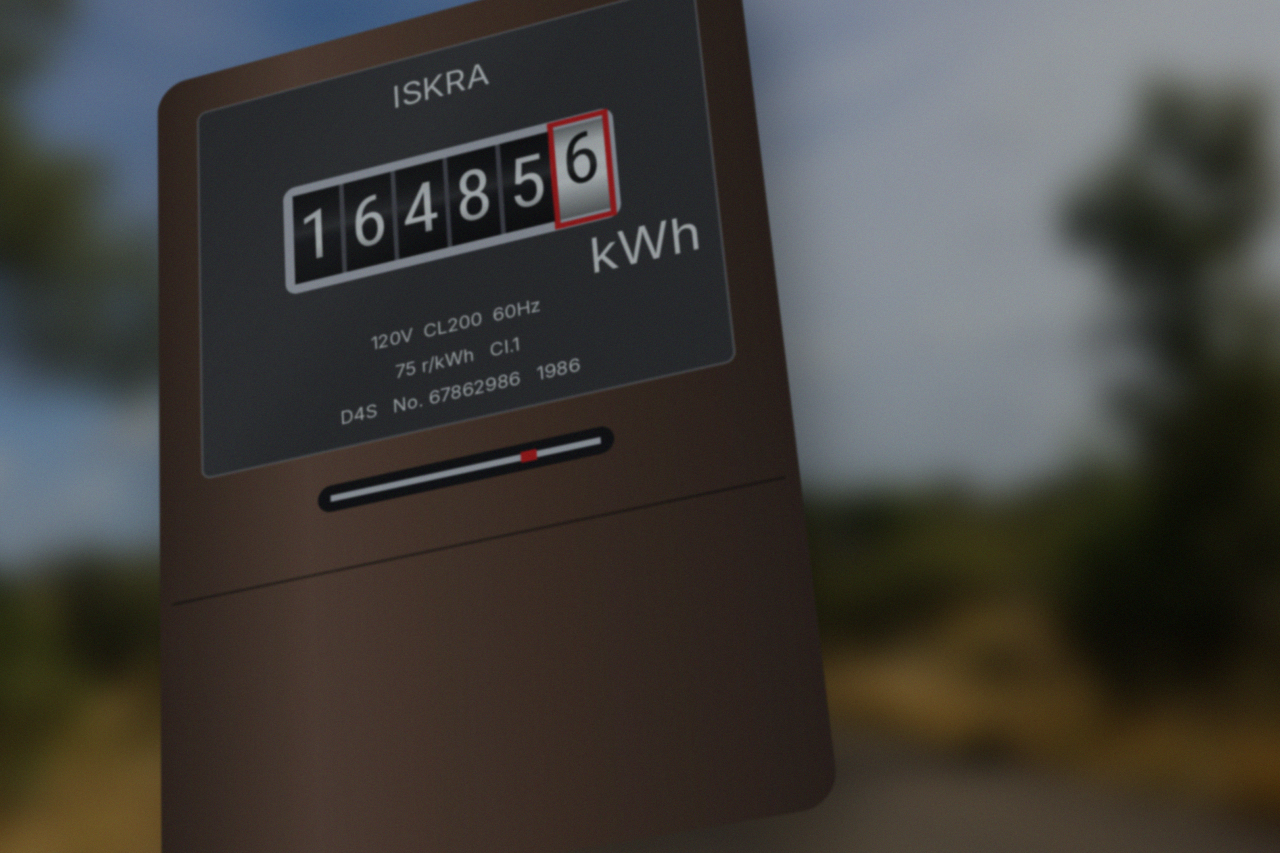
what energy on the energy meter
16485.6 kWh
